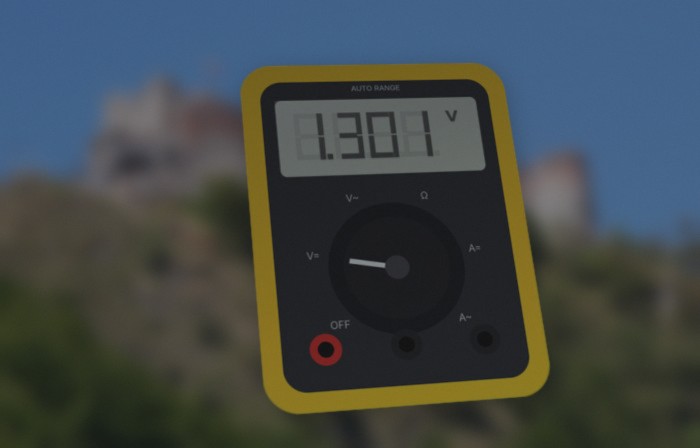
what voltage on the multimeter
1.301 V
